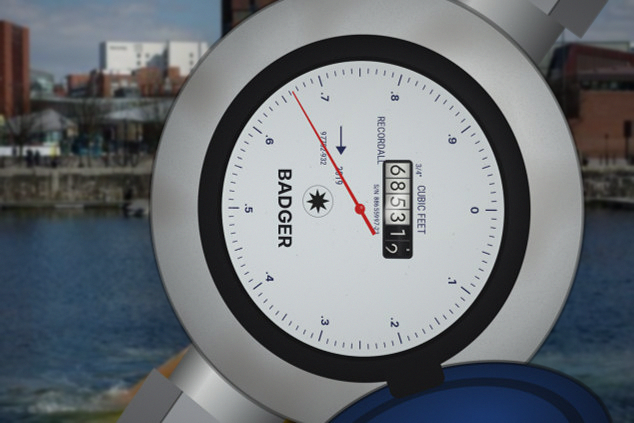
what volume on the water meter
685311.66 ft³
